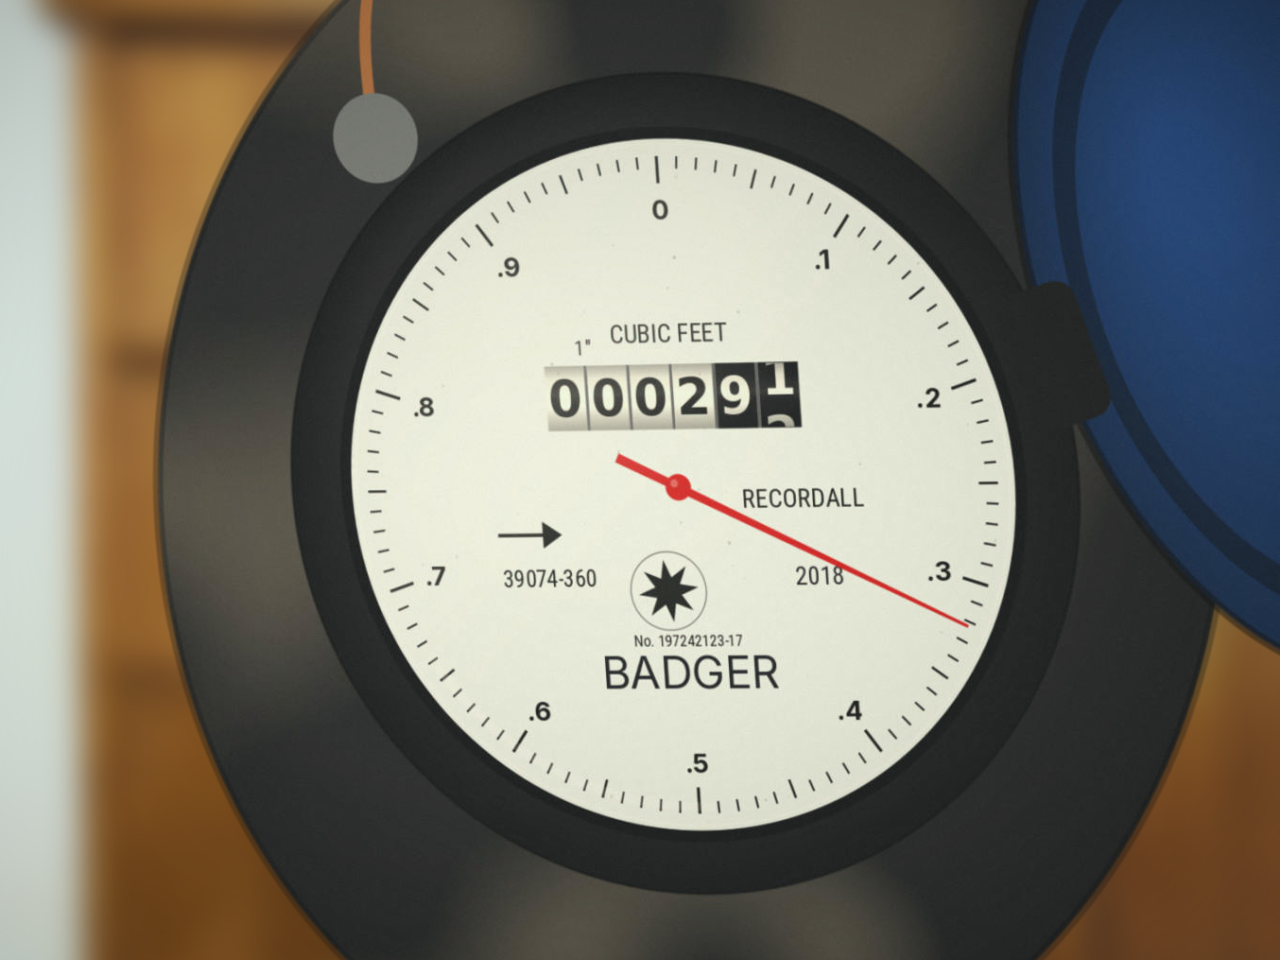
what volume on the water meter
291.32 ft³
